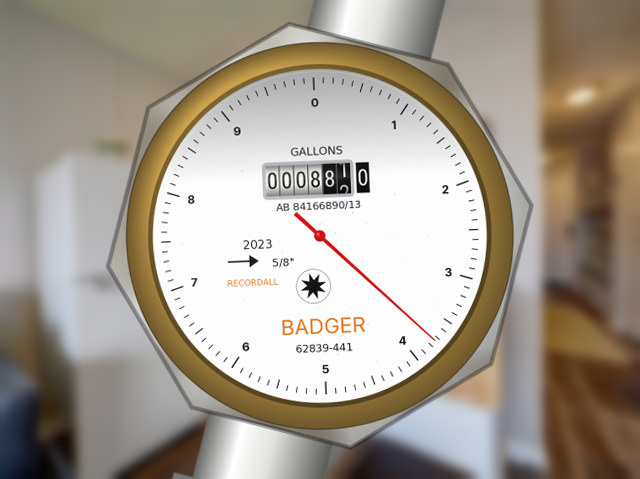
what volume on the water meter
8813.7 gal
